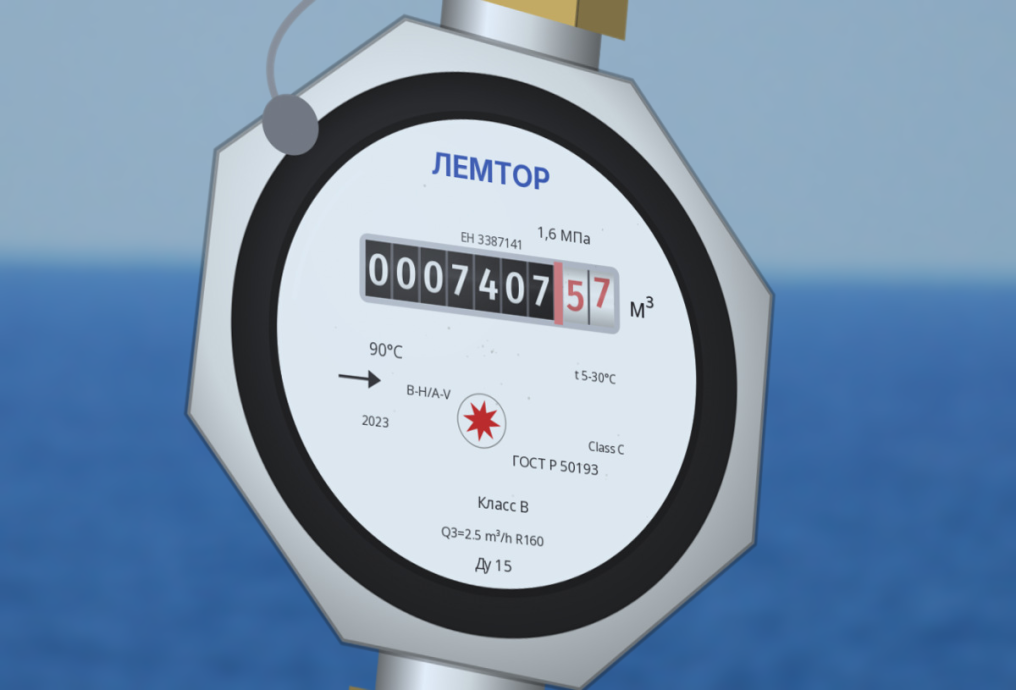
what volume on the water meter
7407.57 m³
